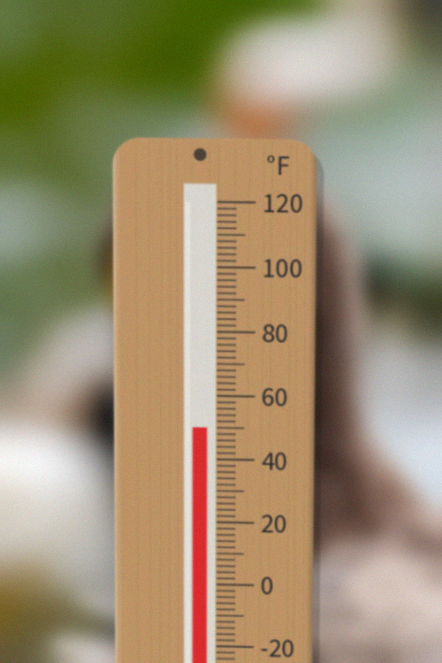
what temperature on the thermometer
50 °F
